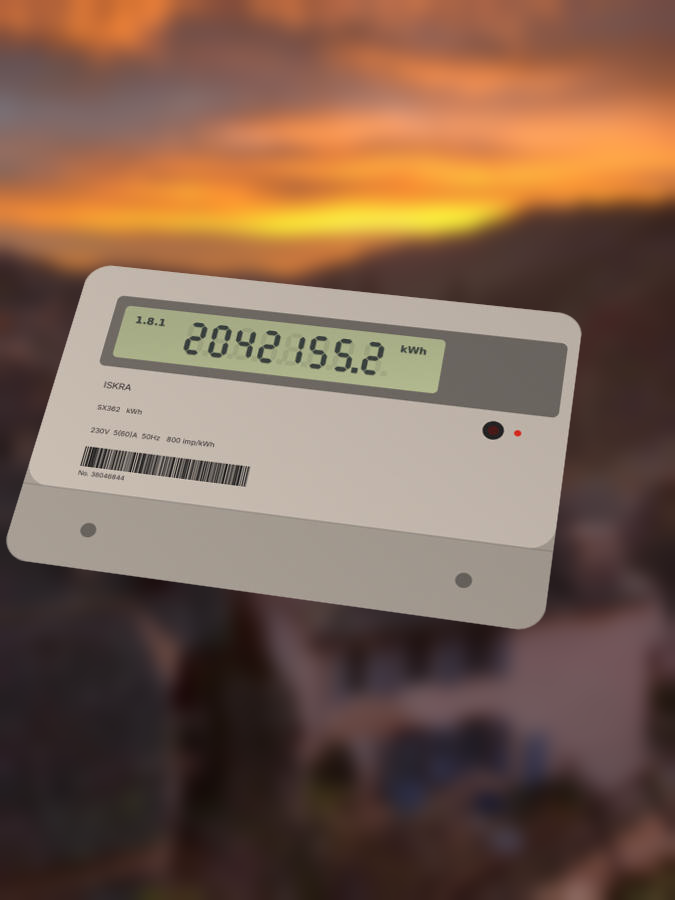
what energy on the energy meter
2042155.2 kWh
